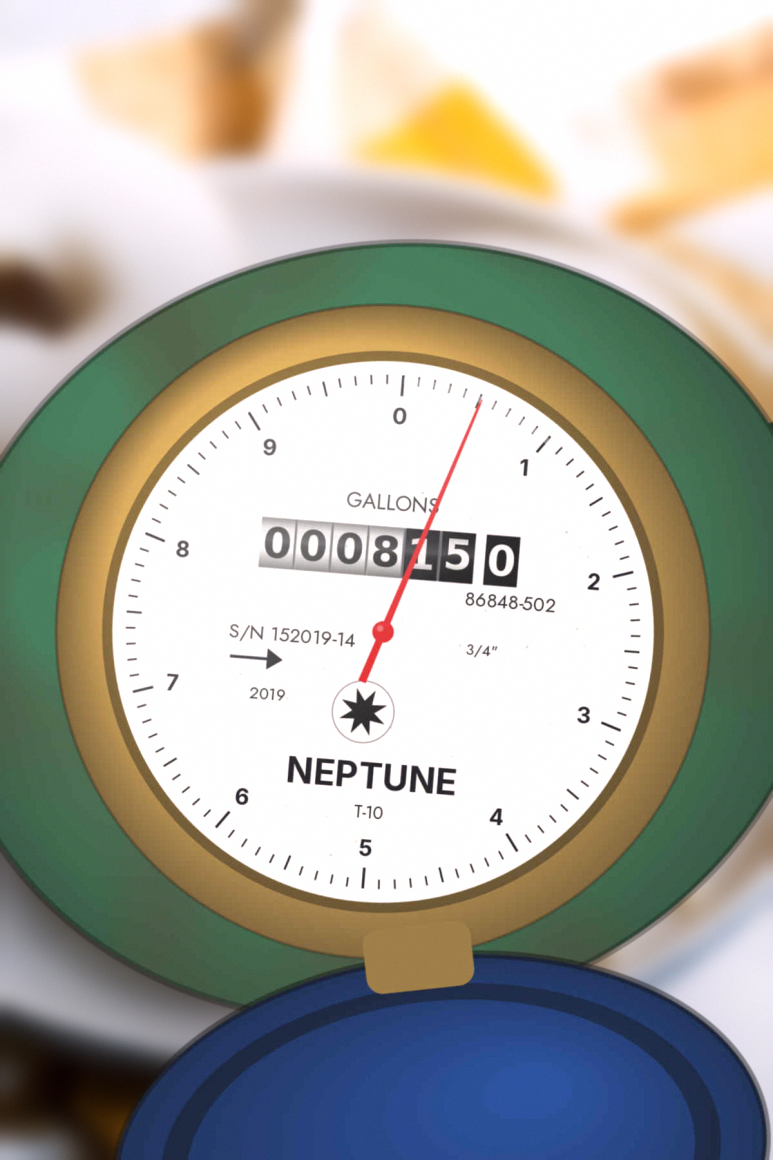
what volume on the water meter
8150.5 gal
